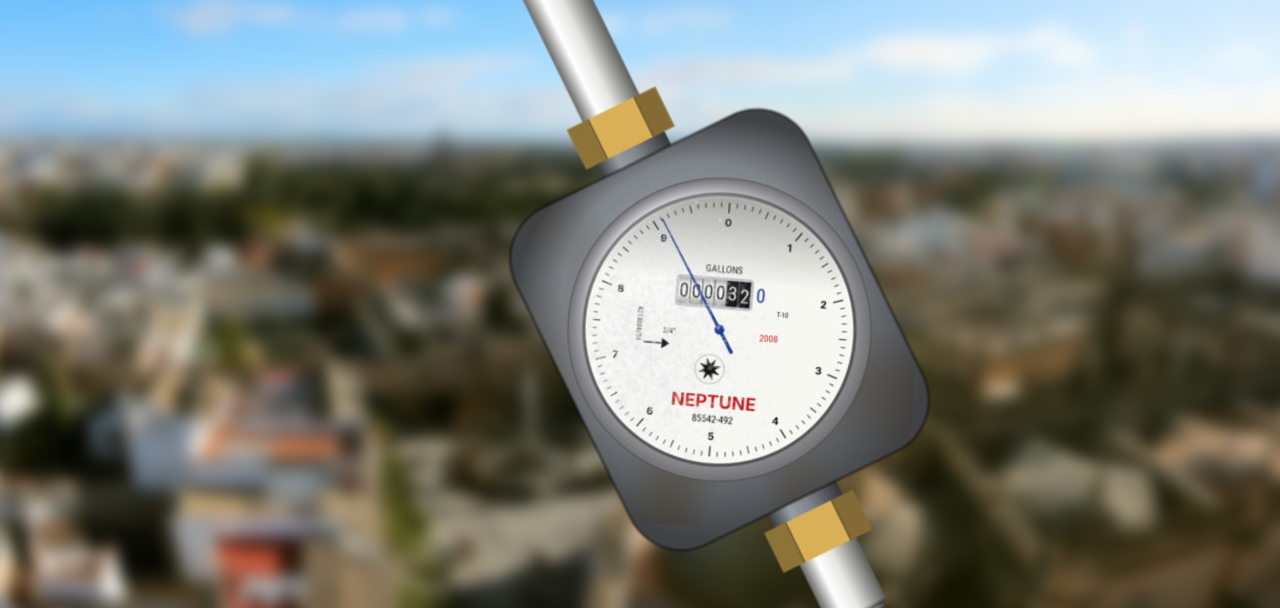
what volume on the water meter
319.1 gal
